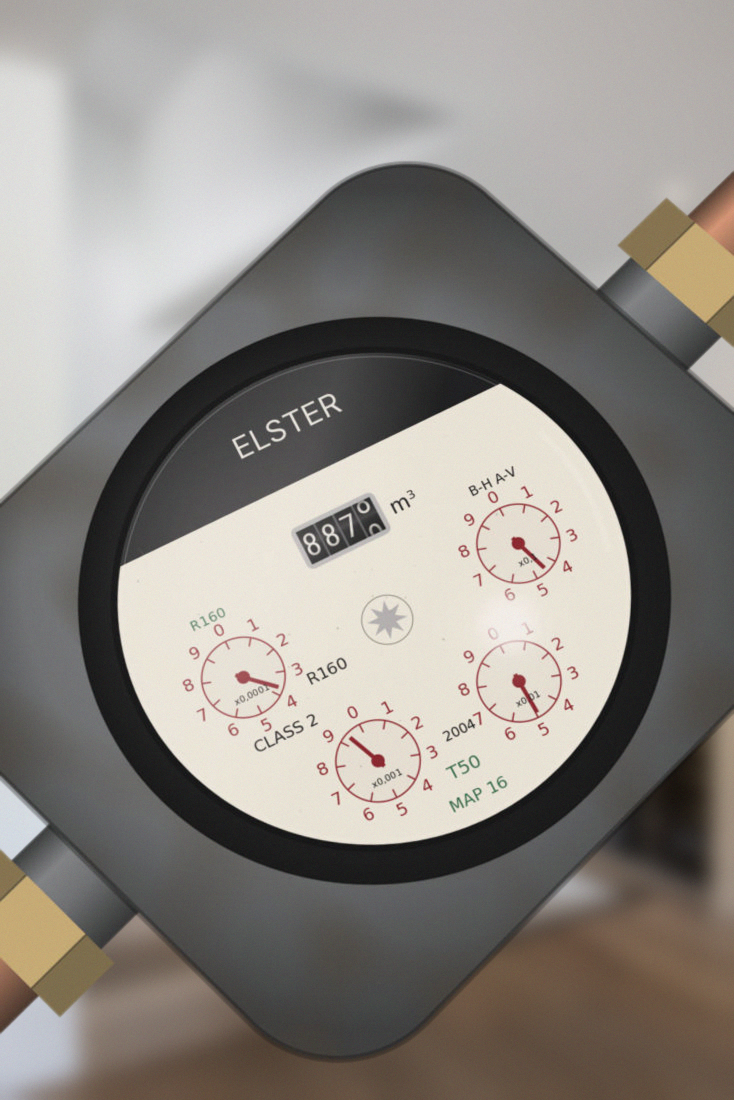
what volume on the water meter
8878.4493 m³
